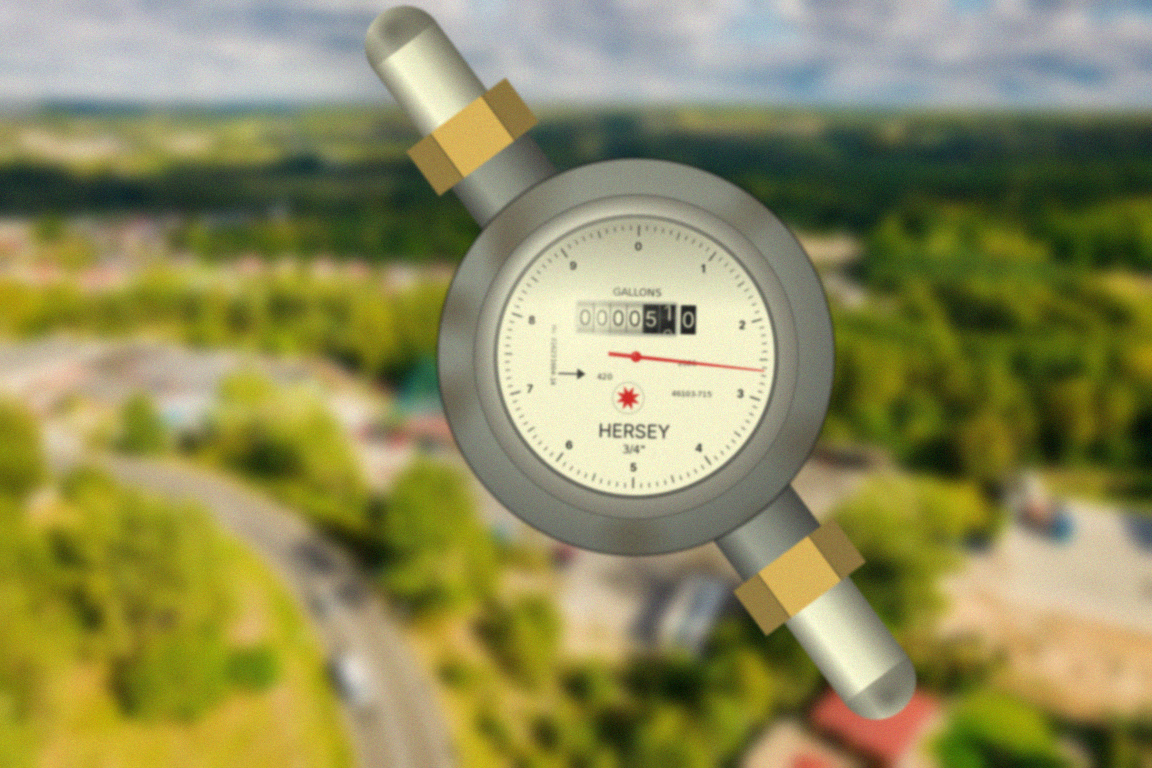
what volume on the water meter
512.6 gal
